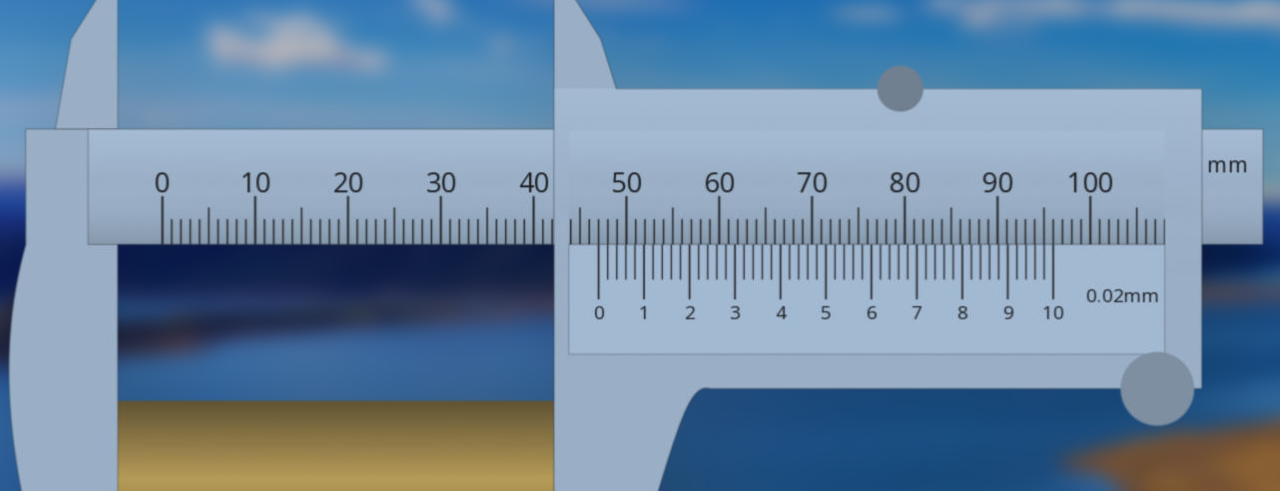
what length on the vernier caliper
47.0 mm
